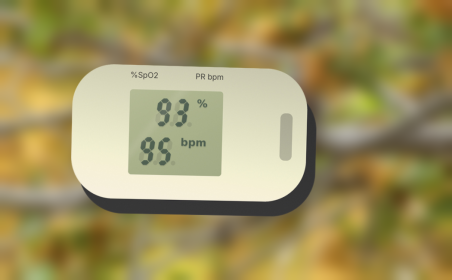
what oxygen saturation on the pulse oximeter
93 %
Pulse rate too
95 bpm
